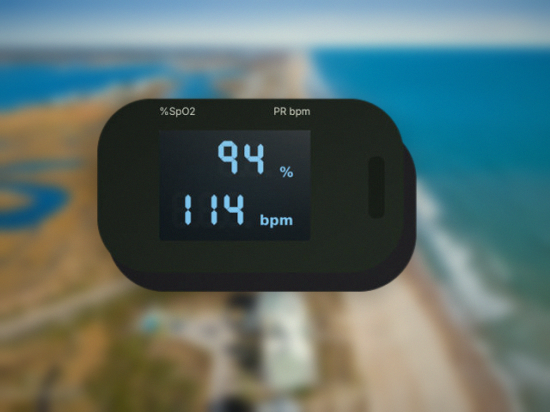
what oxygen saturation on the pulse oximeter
94 %
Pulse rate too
114 bpm
